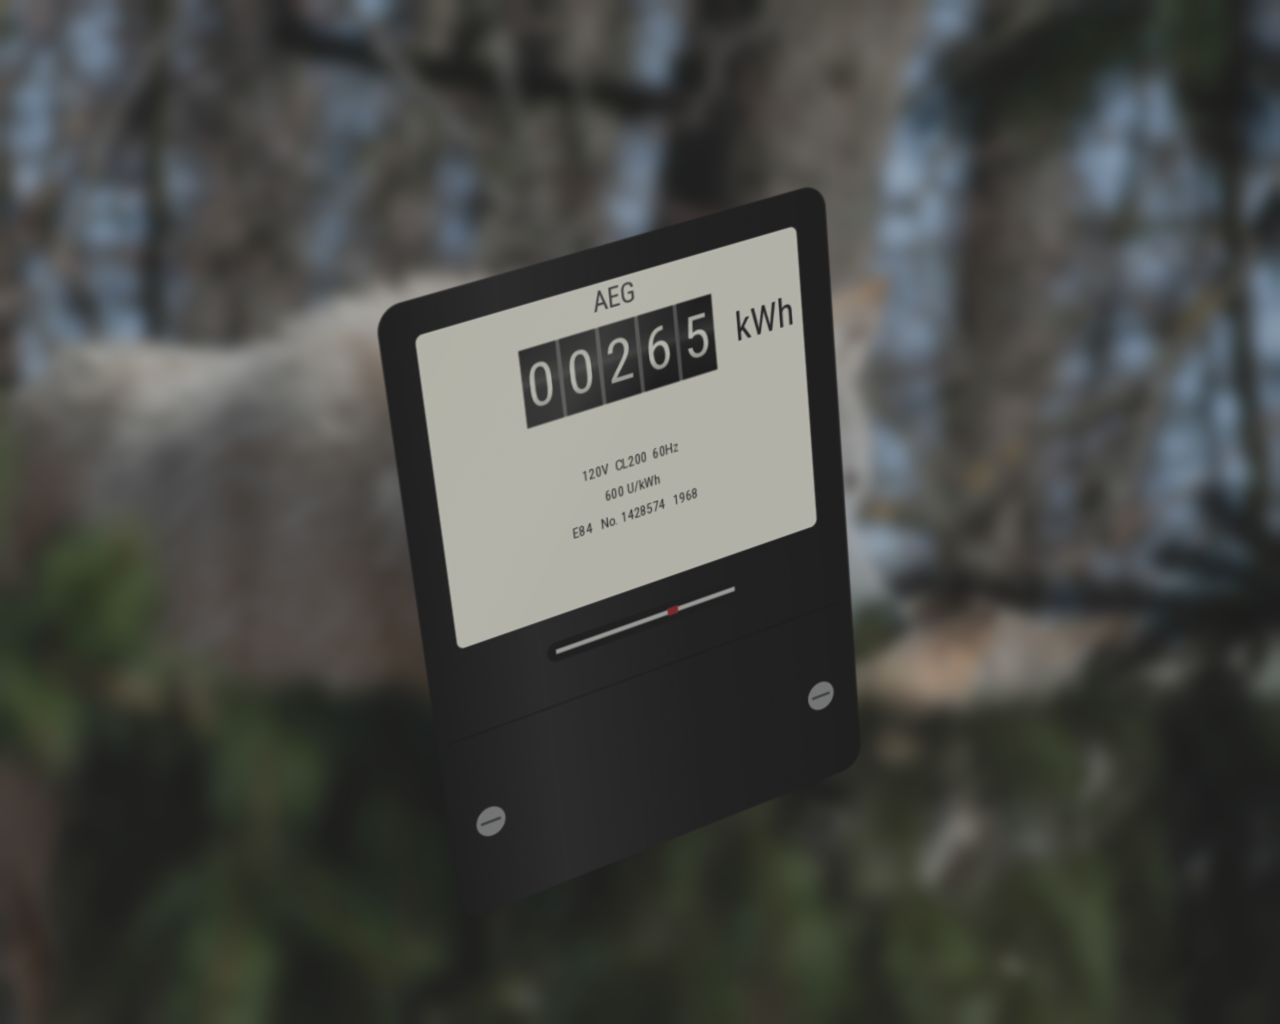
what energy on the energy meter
265 kWh
